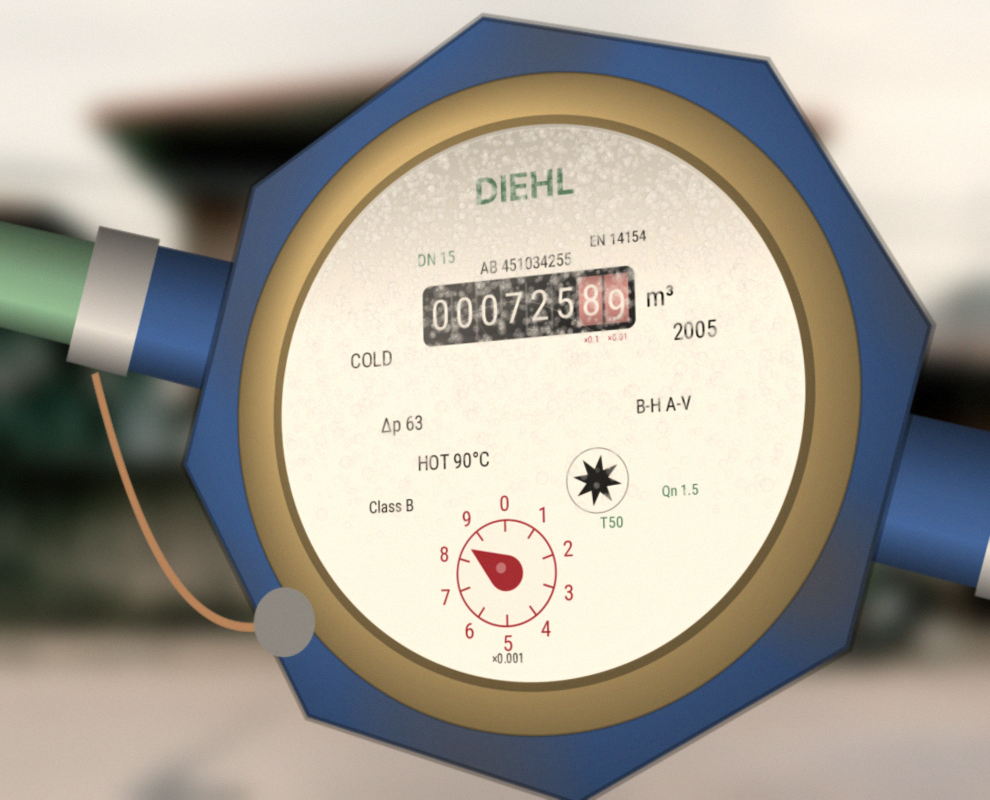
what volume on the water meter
725.888 m³
